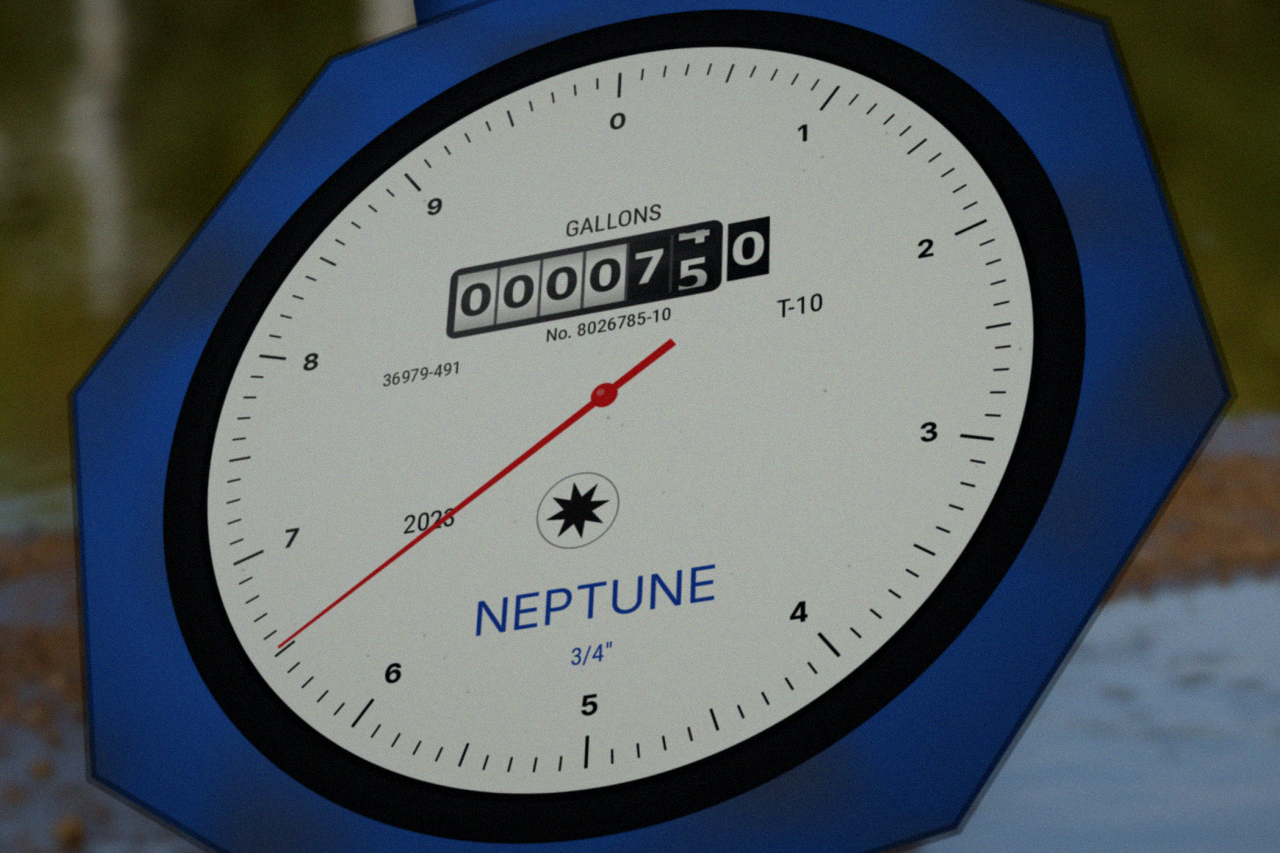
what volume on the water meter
746.5 gal
